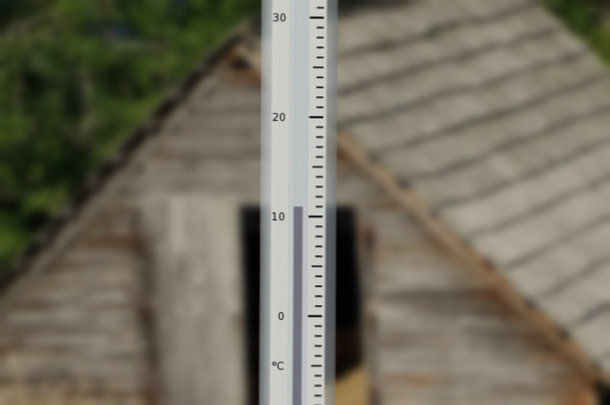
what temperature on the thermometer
11 °C
